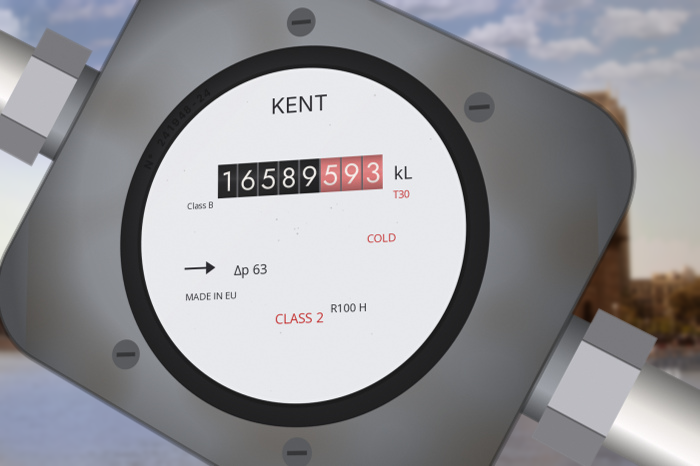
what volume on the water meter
16589.593 kL
